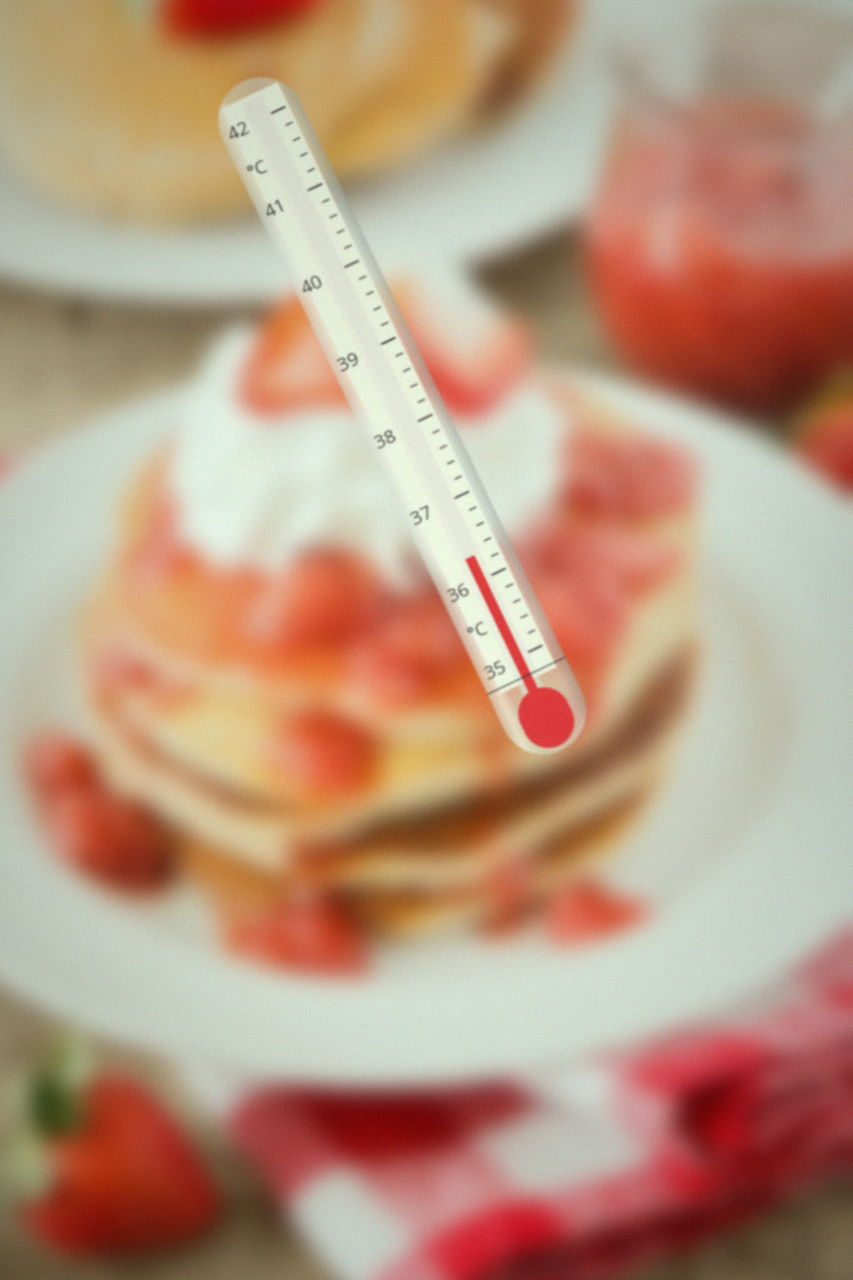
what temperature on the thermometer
36.3 °C
